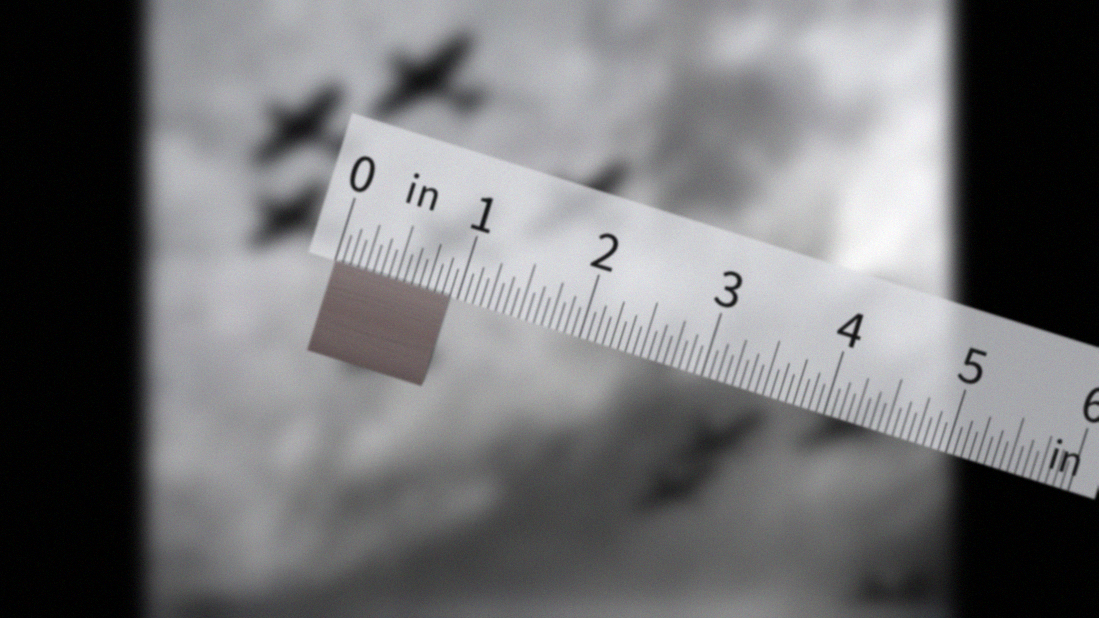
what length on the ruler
0.9375 in
